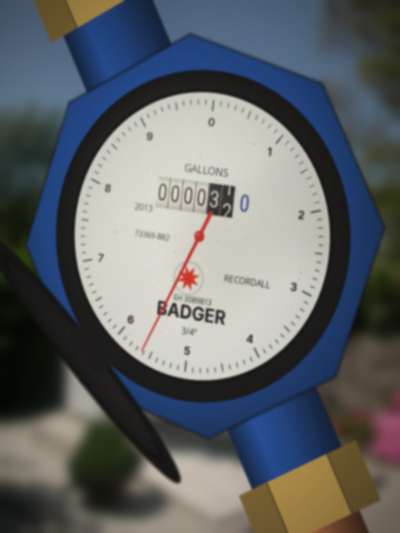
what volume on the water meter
315.6 gal
